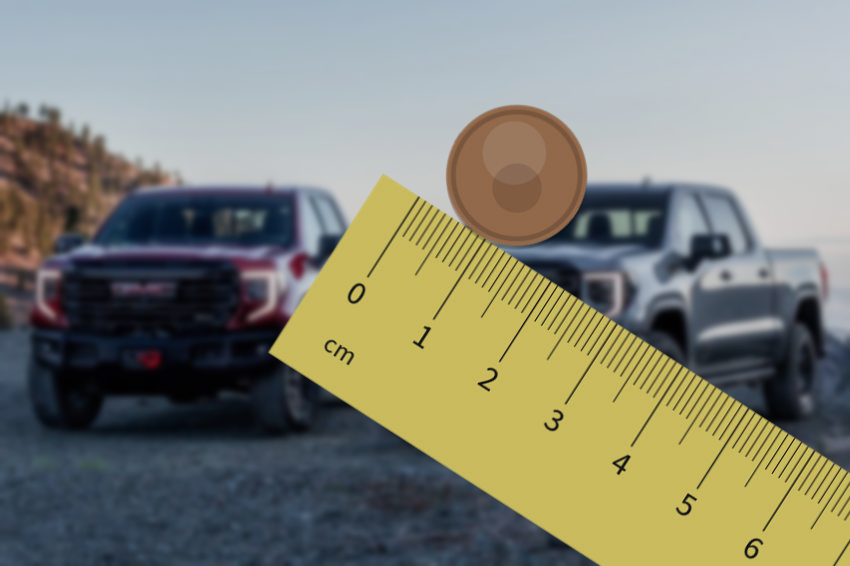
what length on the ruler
1.8 cm
